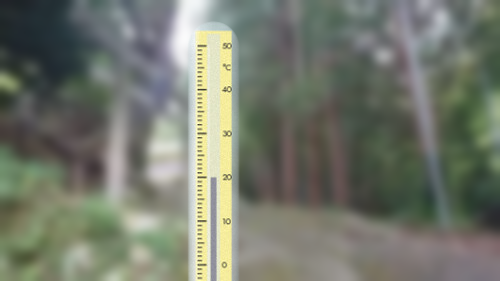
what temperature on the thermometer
20 °C
